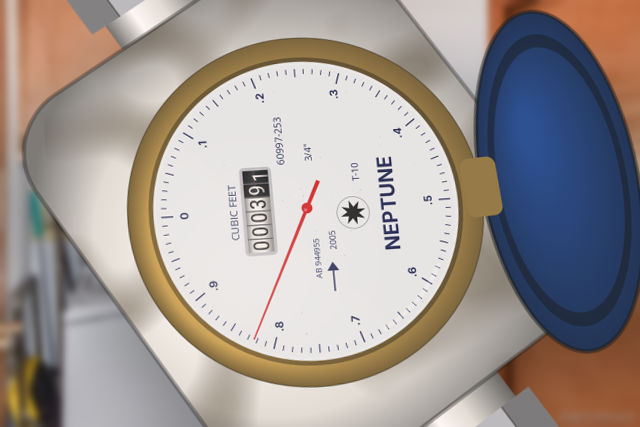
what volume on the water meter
390.82 ft³
